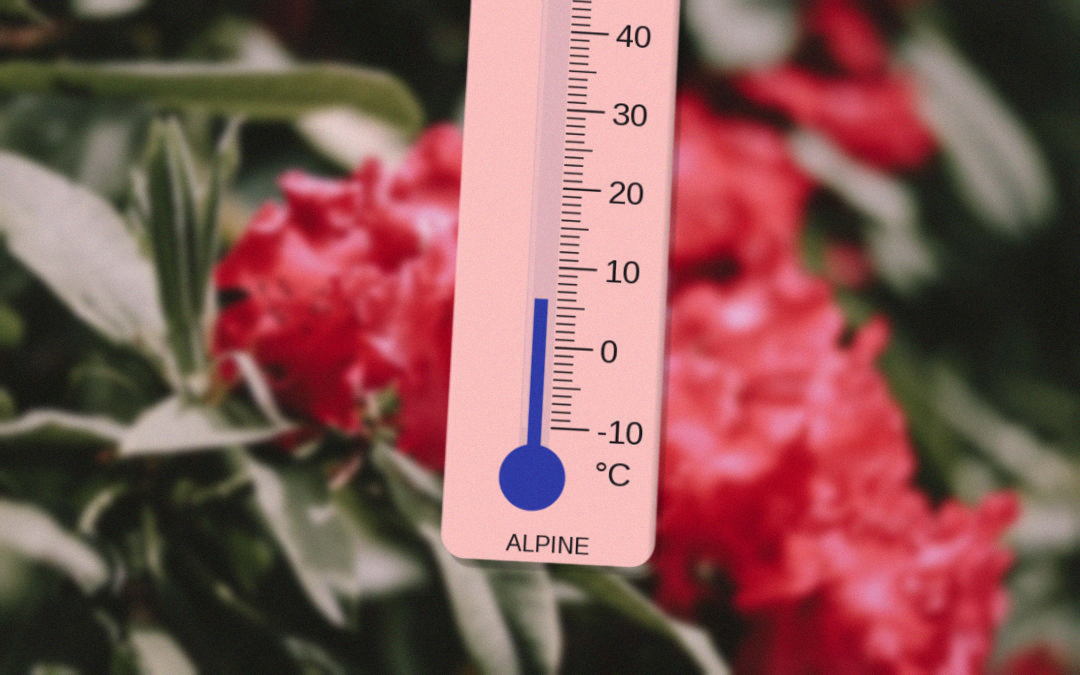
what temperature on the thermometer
6 °C
